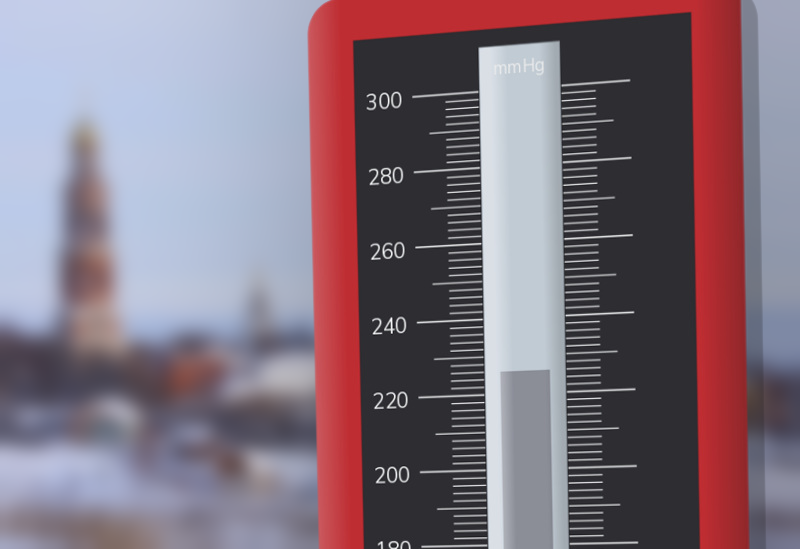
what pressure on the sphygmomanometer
226 mmHg
